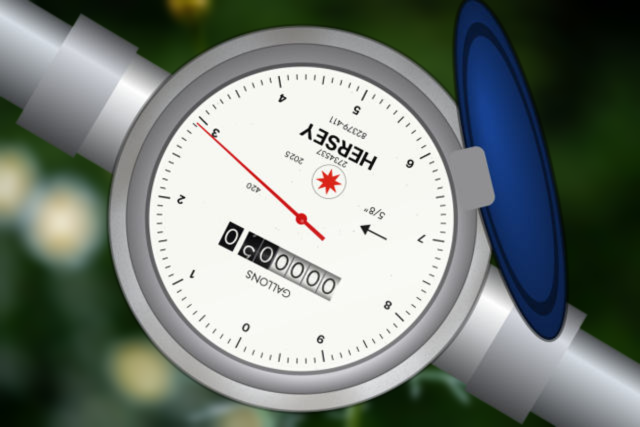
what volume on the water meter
52.9 gal
